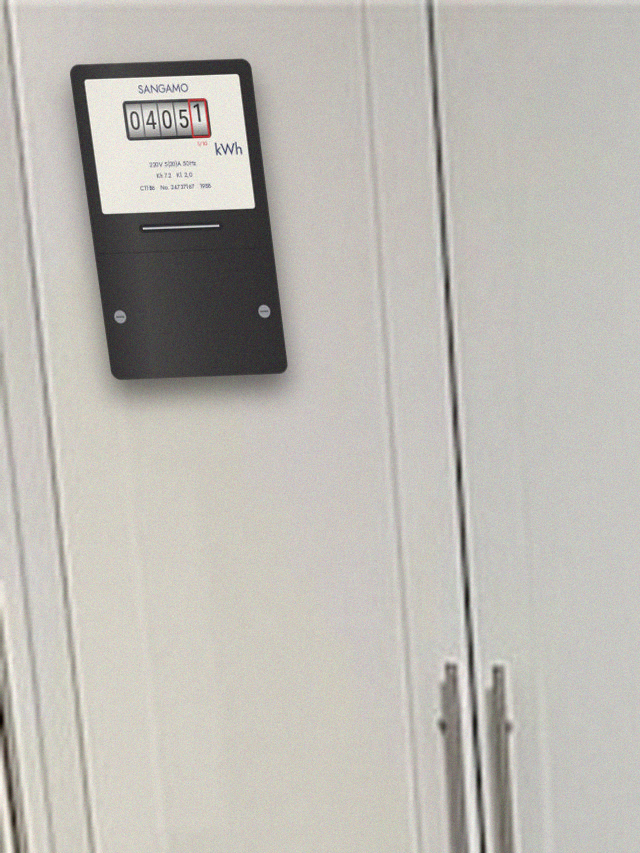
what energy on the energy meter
405.1 kWh
